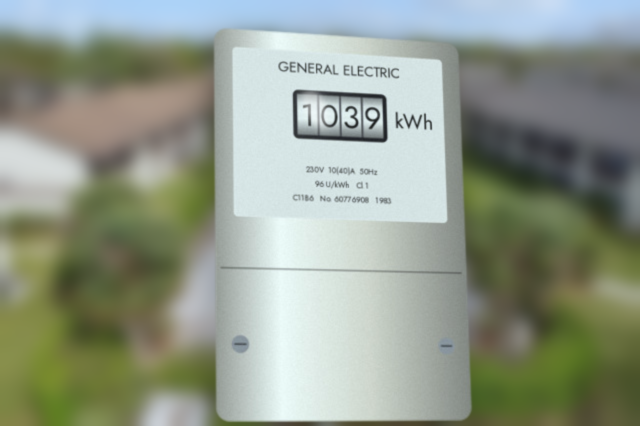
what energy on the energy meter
1039 kWh
